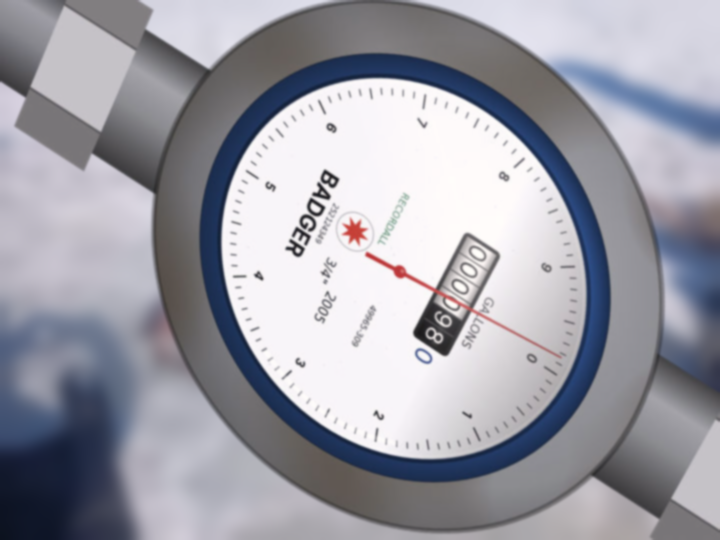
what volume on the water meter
979.8 gal
